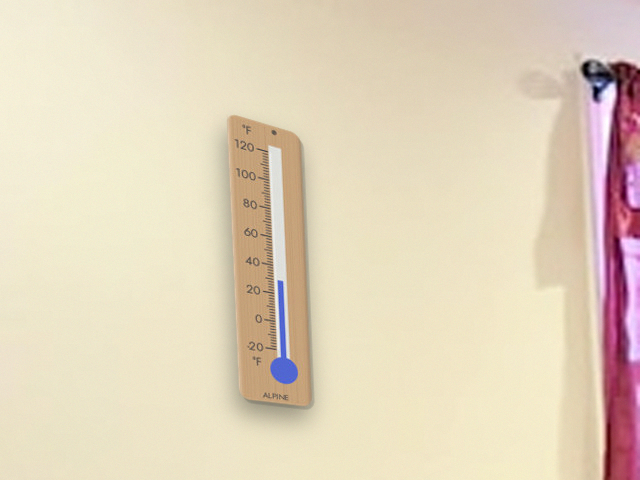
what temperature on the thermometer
30 °F
